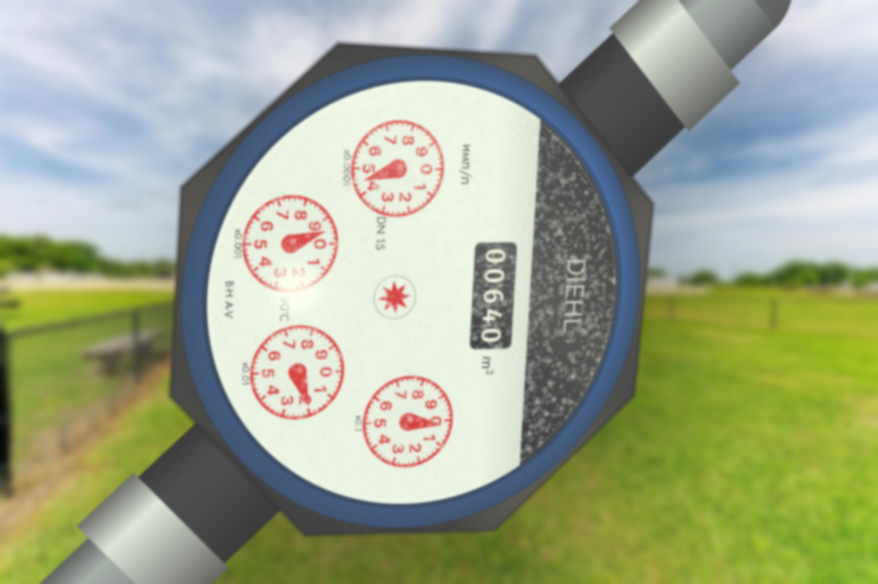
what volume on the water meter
640.0194 m³
